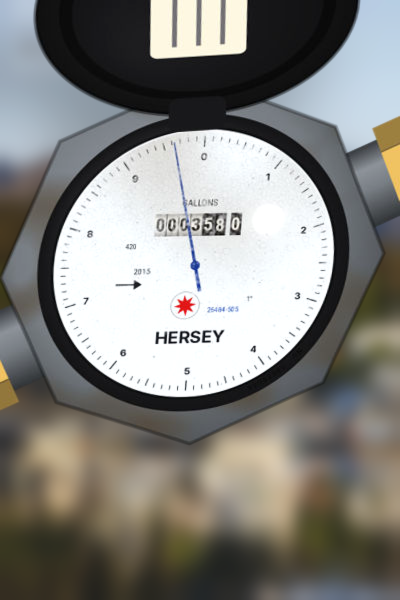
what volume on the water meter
3579.6 gal
